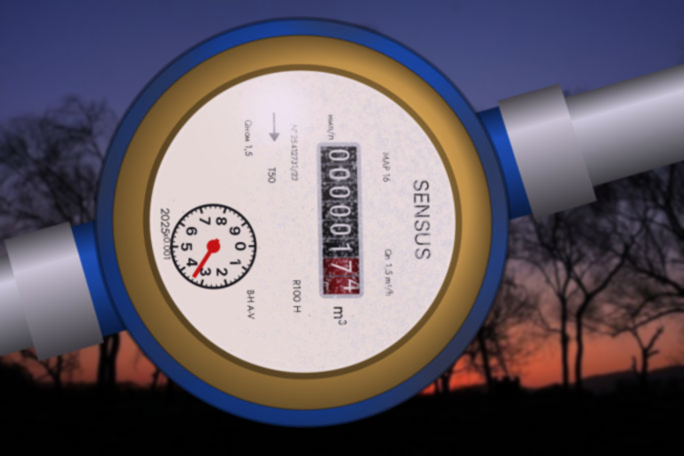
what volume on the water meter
1.743 m³
